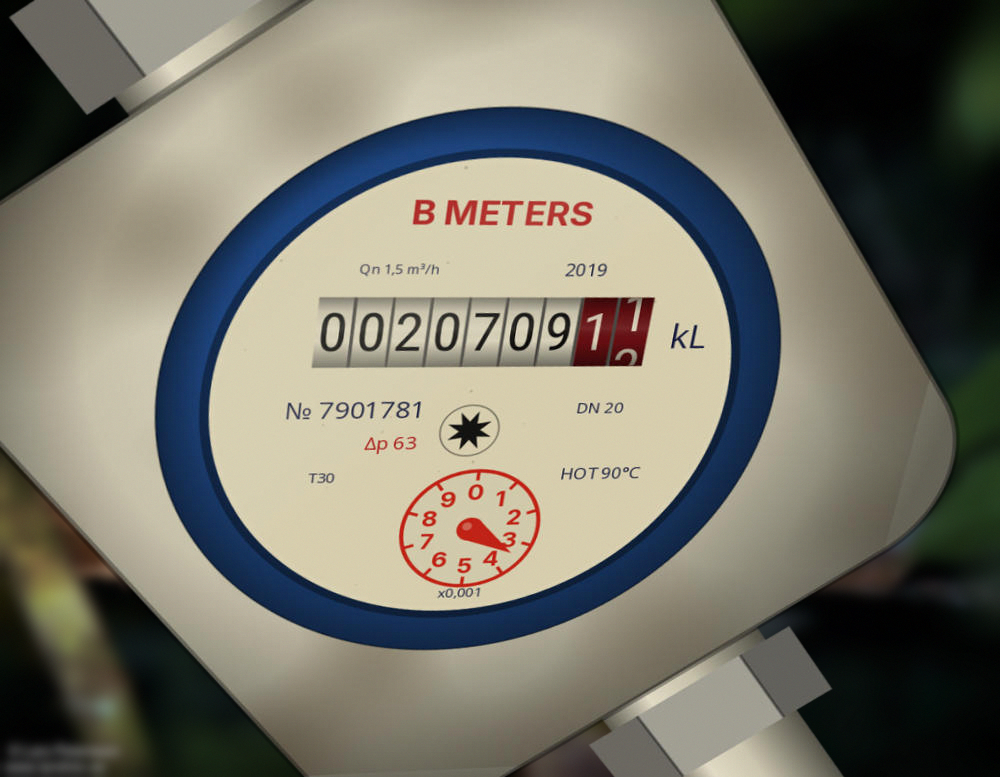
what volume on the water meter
20709.113 kL
